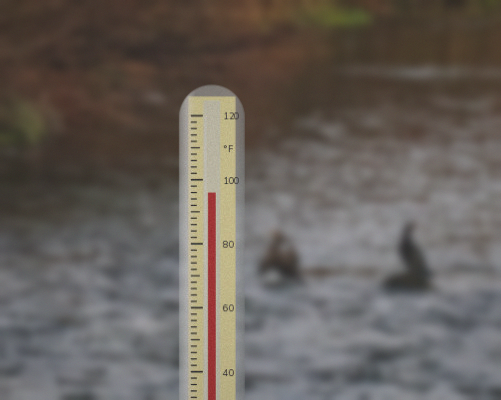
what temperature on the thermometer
96 °F
